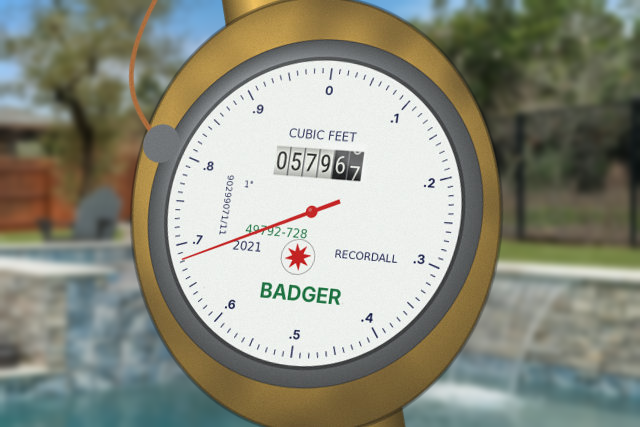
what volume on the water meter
57966.68 ft³
